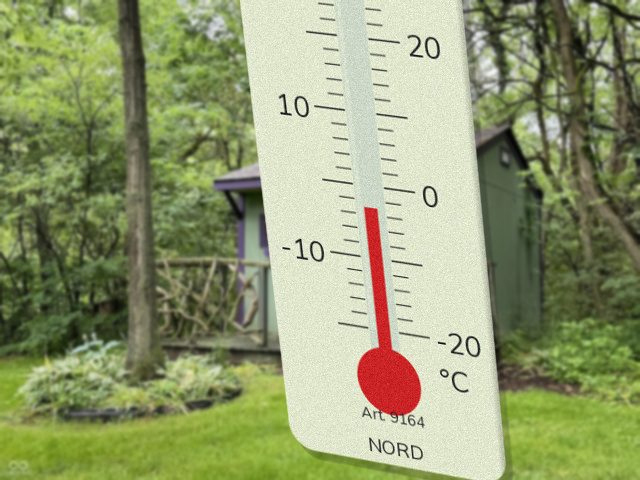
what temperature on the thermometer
-3 °C
